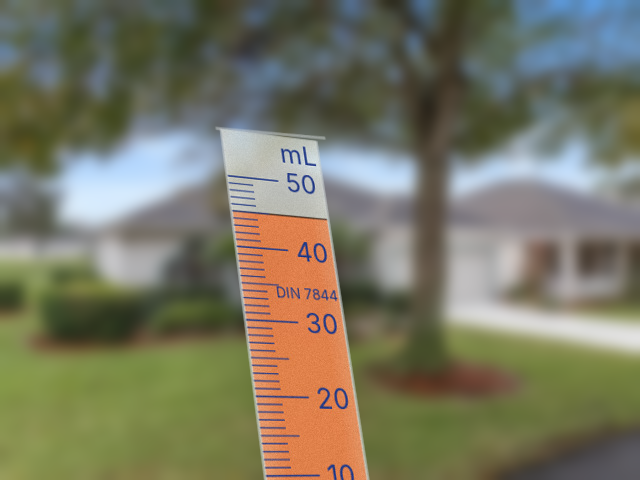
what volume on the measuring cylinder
45 mL
